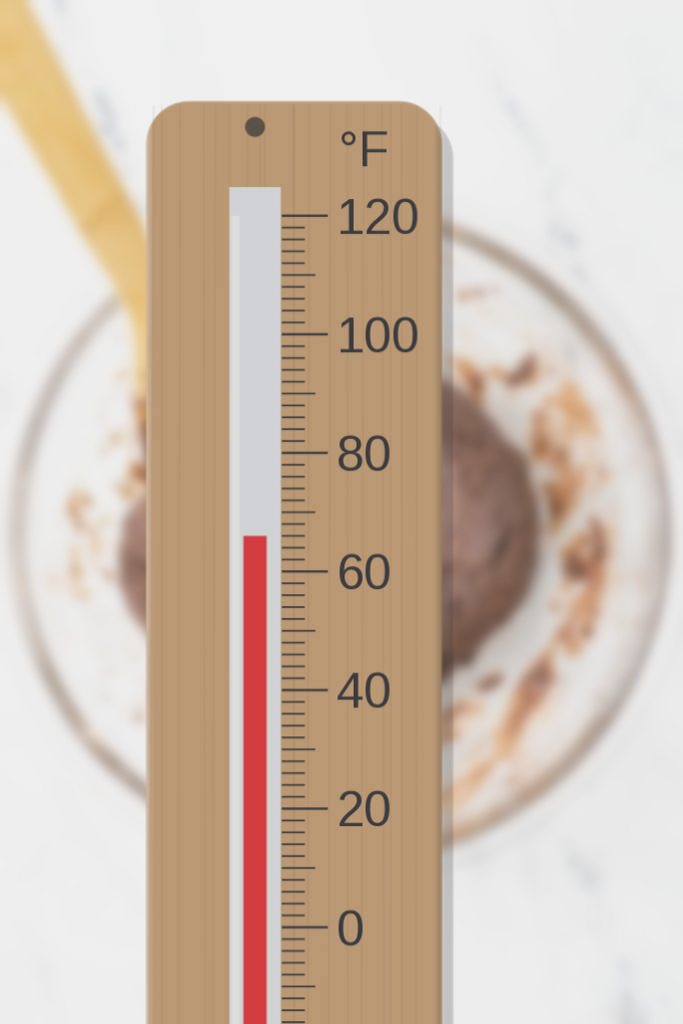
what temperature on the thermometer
66 °F
